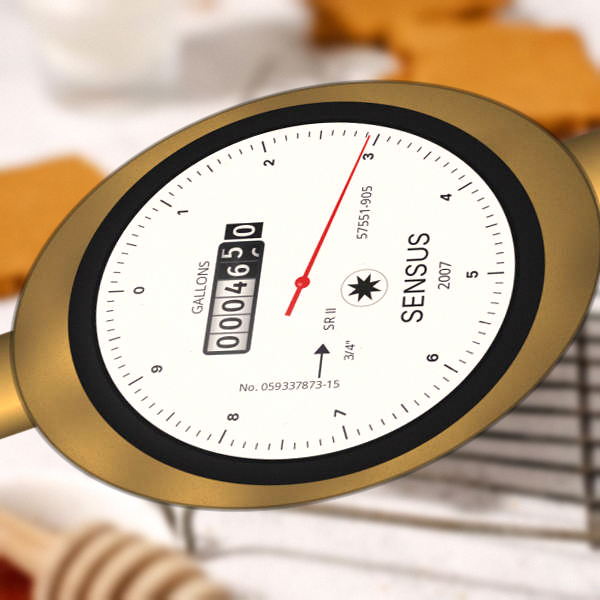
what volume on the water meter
4652.9 gal
